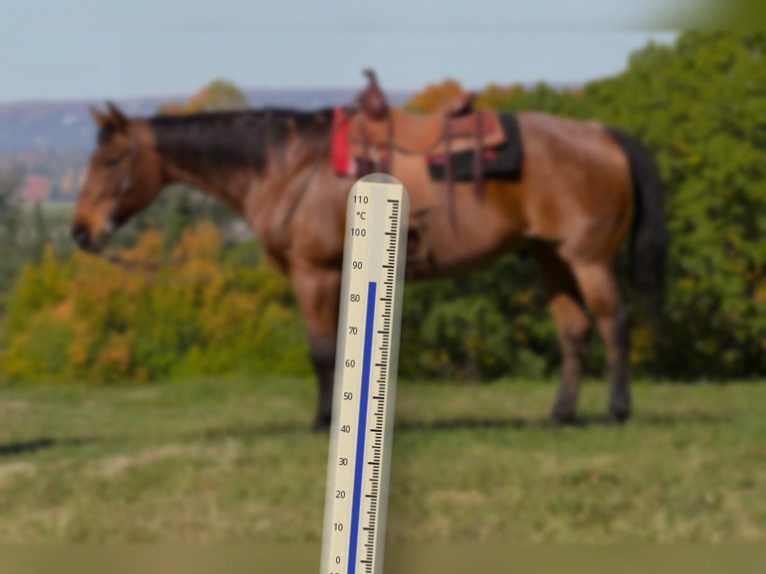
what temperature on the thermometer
85 °C
